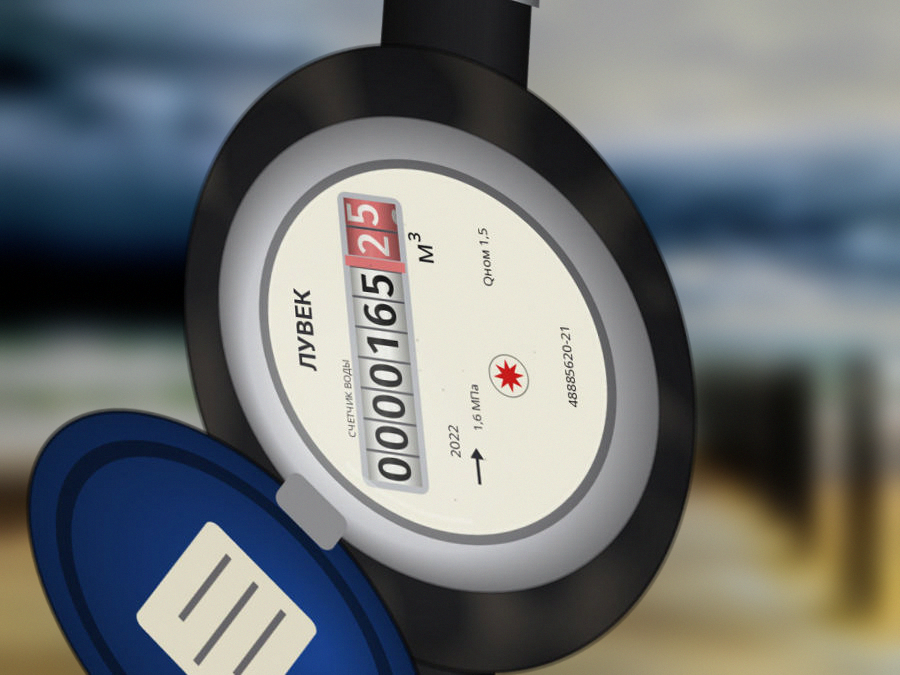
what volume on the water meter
165.25 m³
